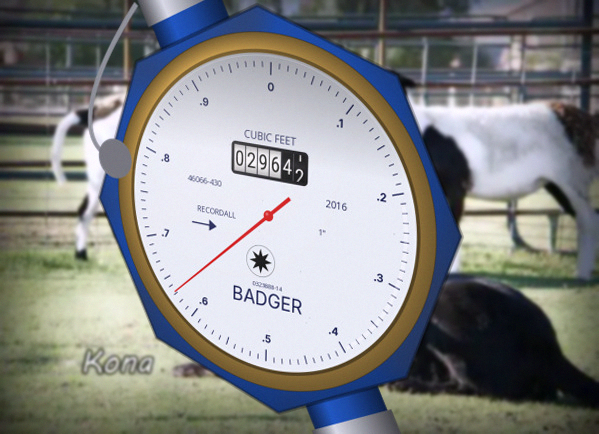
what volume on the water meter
29641.63 ft³
